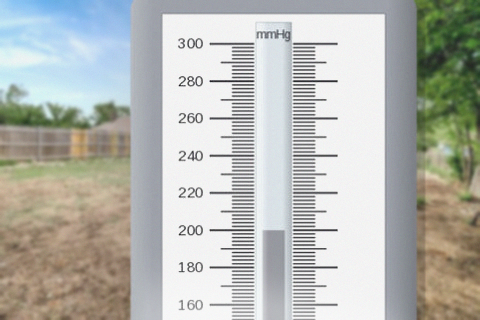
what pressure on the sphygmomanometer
200 mmHg
